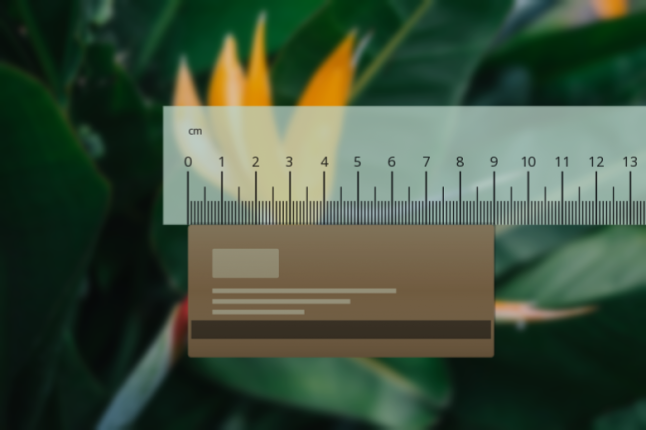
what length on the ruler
9 cm
